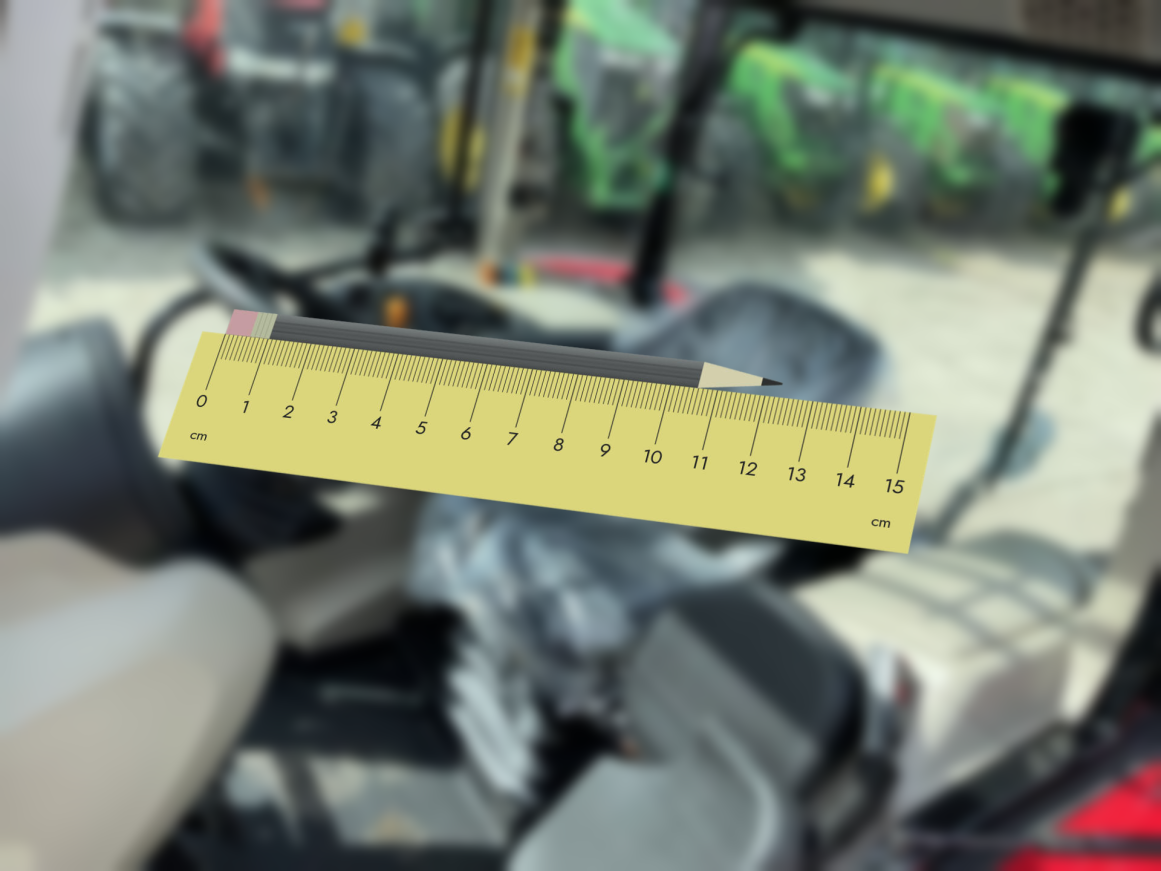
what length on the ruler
12.3 cm
